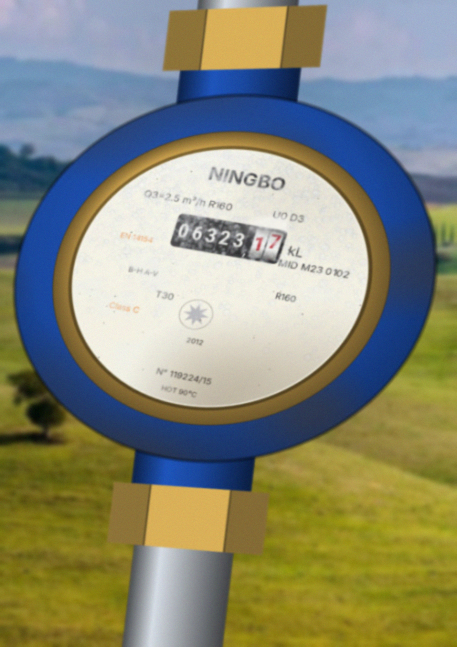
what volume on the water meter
6323.17 kL
